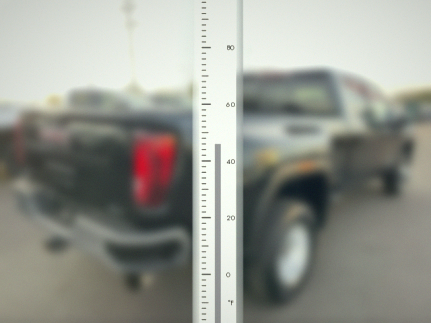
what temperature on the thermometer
46 °F
